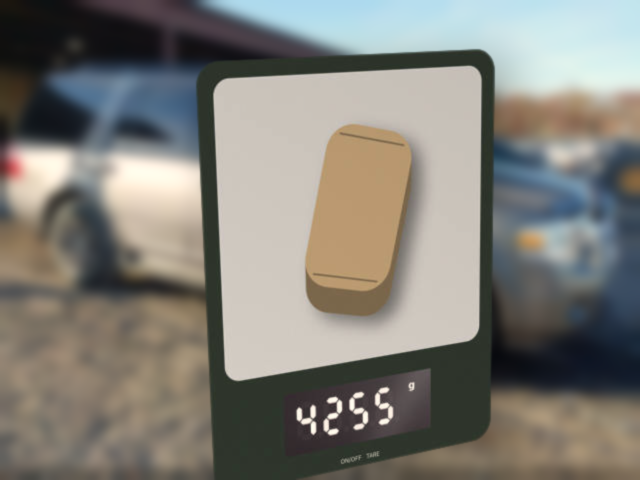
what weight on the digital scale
4255 g
